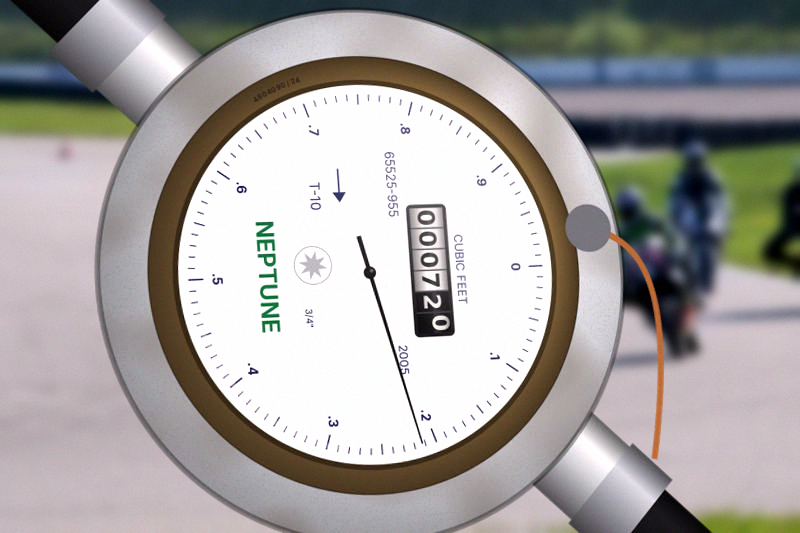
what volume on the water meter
720.21 ft³
